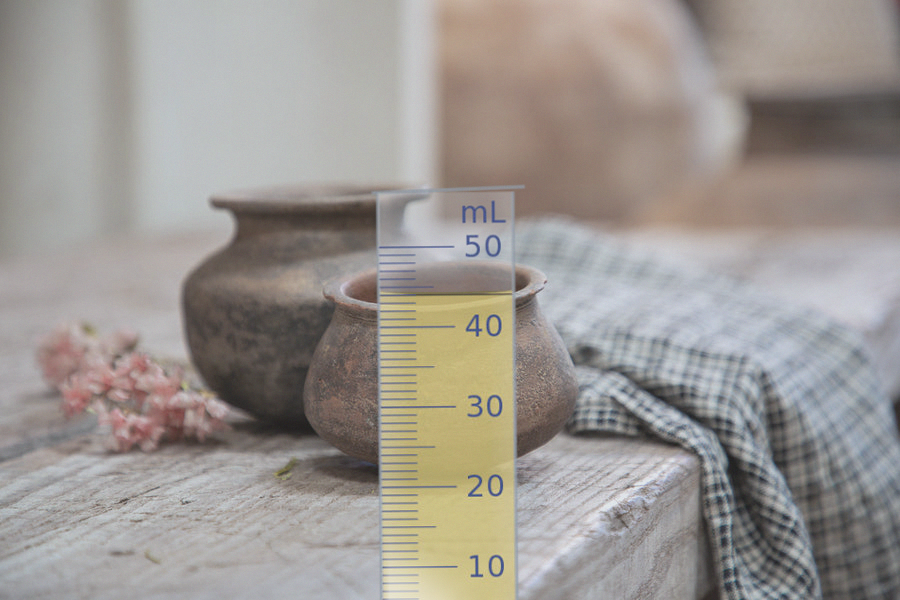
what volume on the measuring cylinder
44 mL
